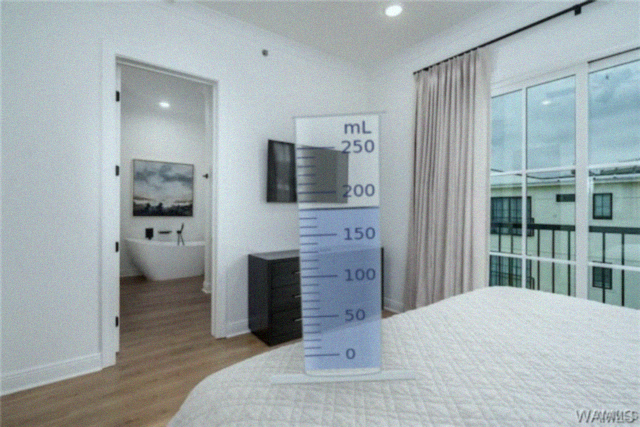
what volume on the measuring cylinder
180 mL
